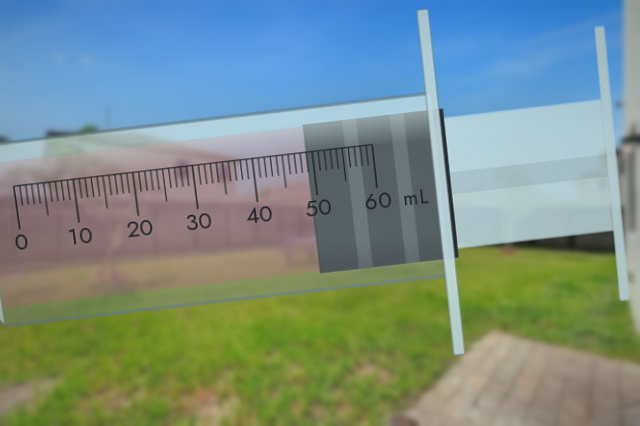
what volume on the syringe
49 mL
